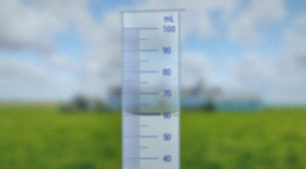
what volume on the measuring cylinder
60 mL
